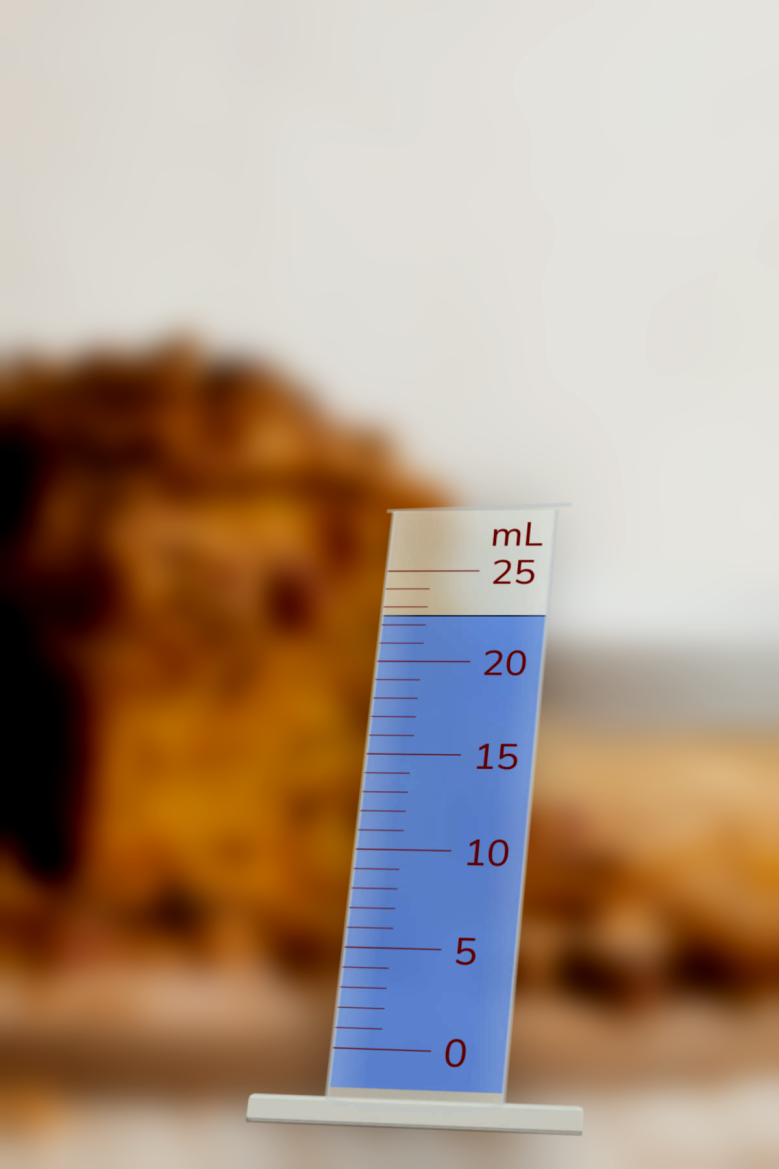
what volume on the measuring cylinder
22.5 mL
